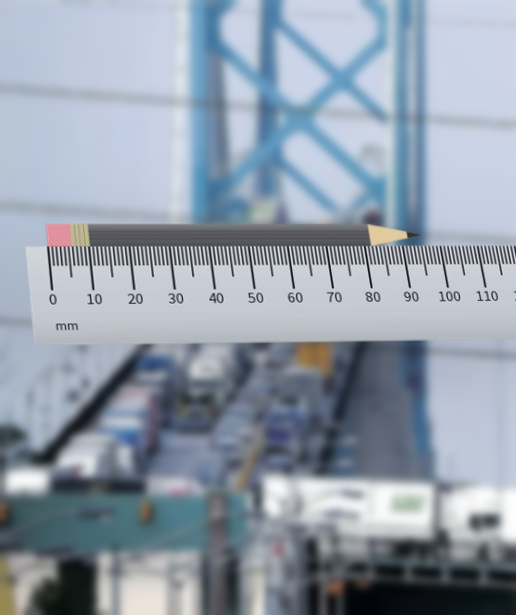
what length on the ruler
95 mm
